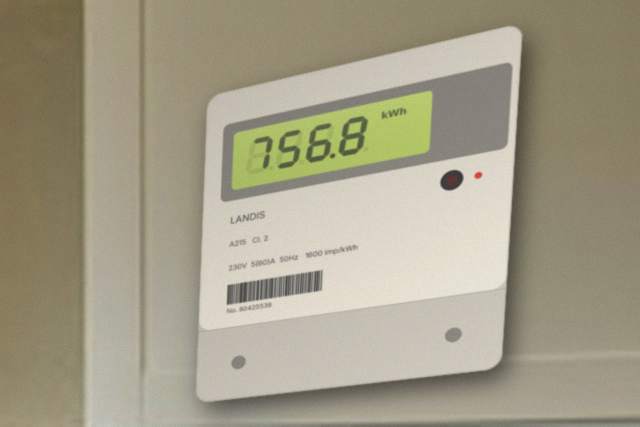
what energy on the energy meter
756.8 kWh
